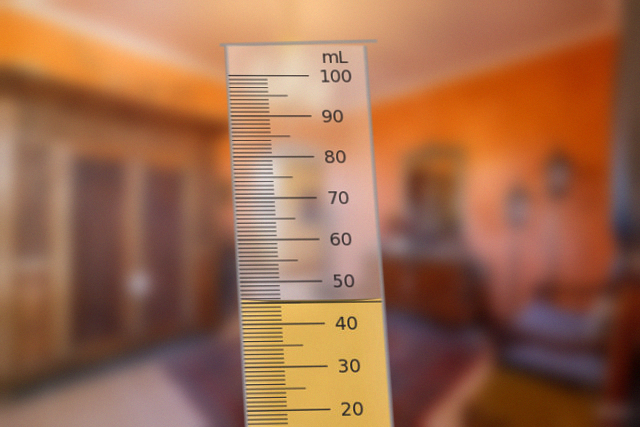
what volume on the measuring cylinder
45 mL
